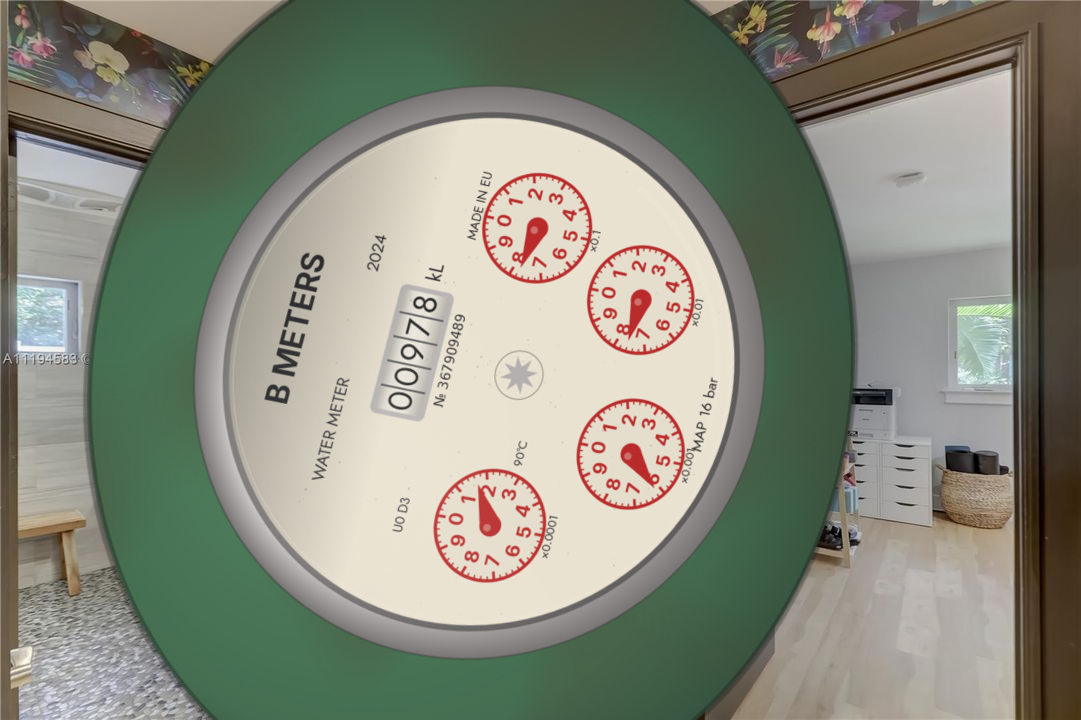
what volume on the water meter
978.7761 kL
